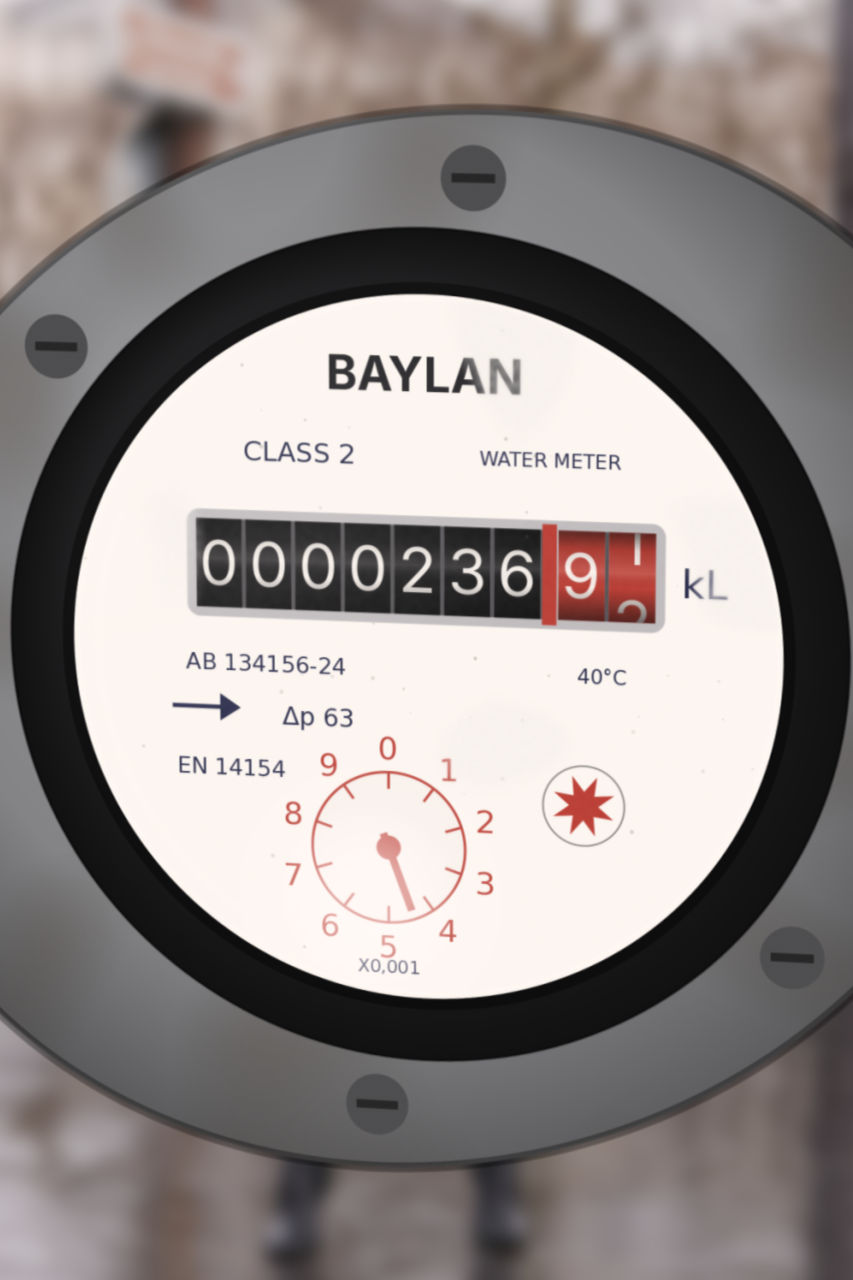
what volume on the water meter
236.914 kL
